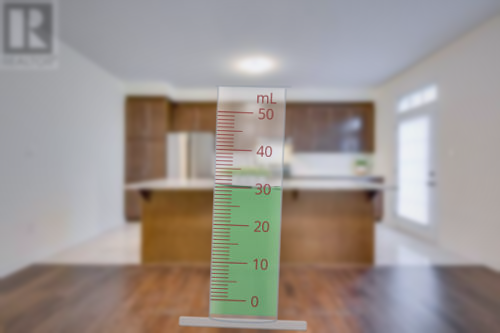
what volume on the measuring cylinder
30 mL
